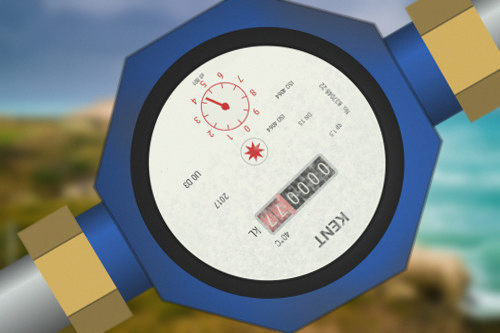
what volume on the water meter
0.774 kL
